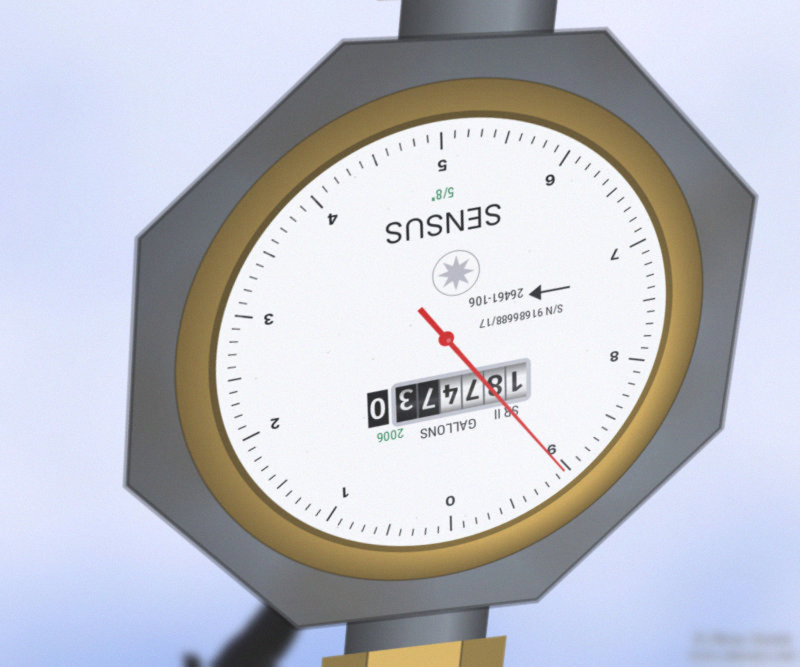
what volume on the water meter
1874729.0 gal
